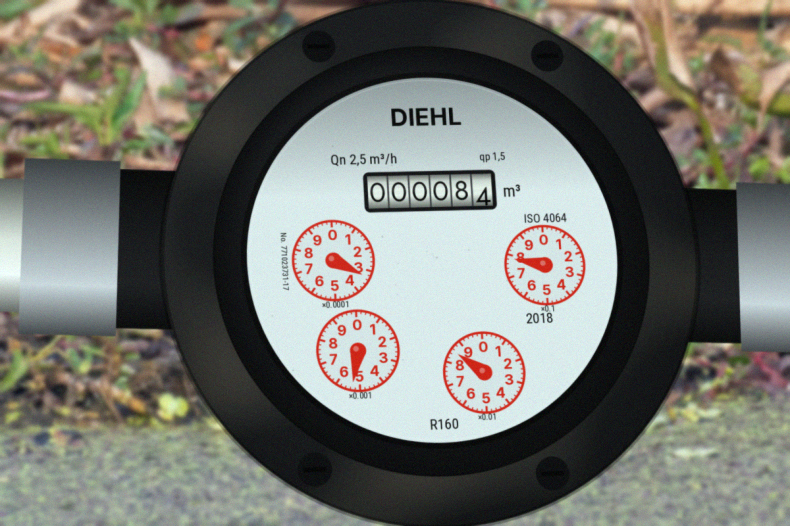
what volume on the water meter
83.7853 m³
